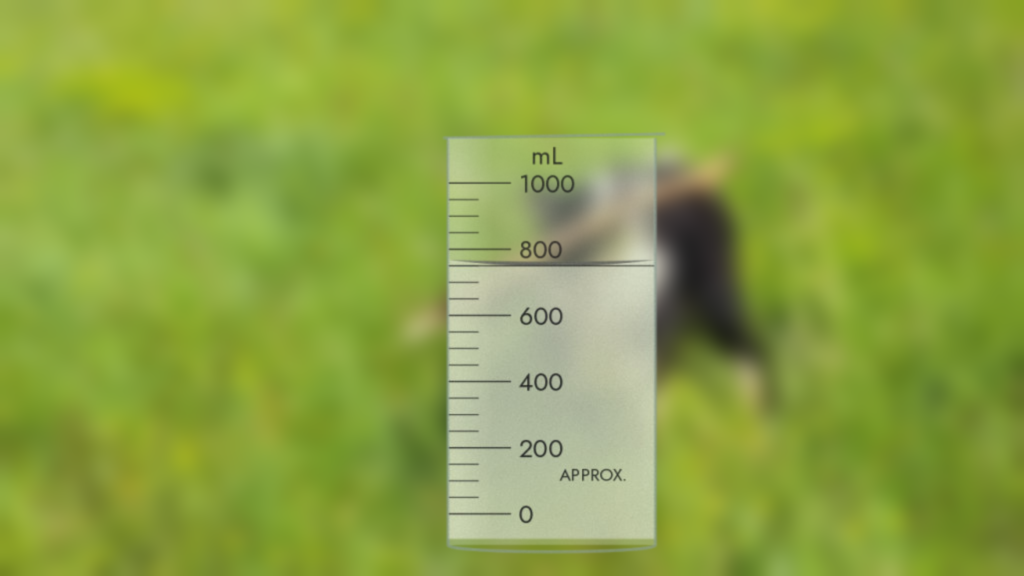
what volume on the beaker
750 mL
